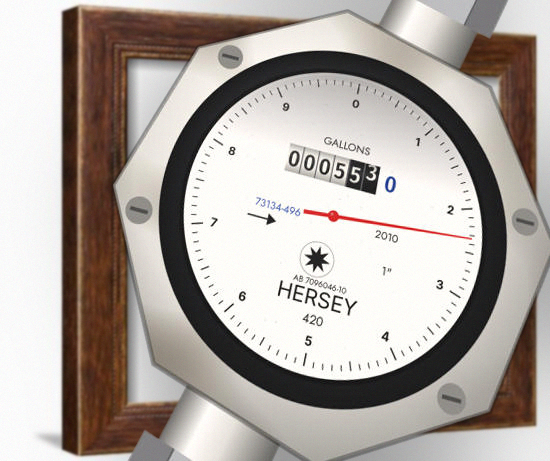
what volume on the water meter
5532.3 gal
